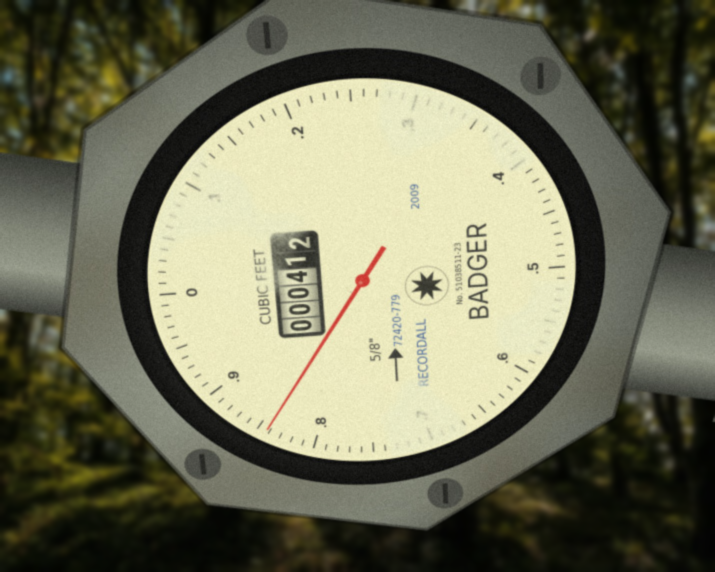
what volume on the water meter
411.84 ft³
